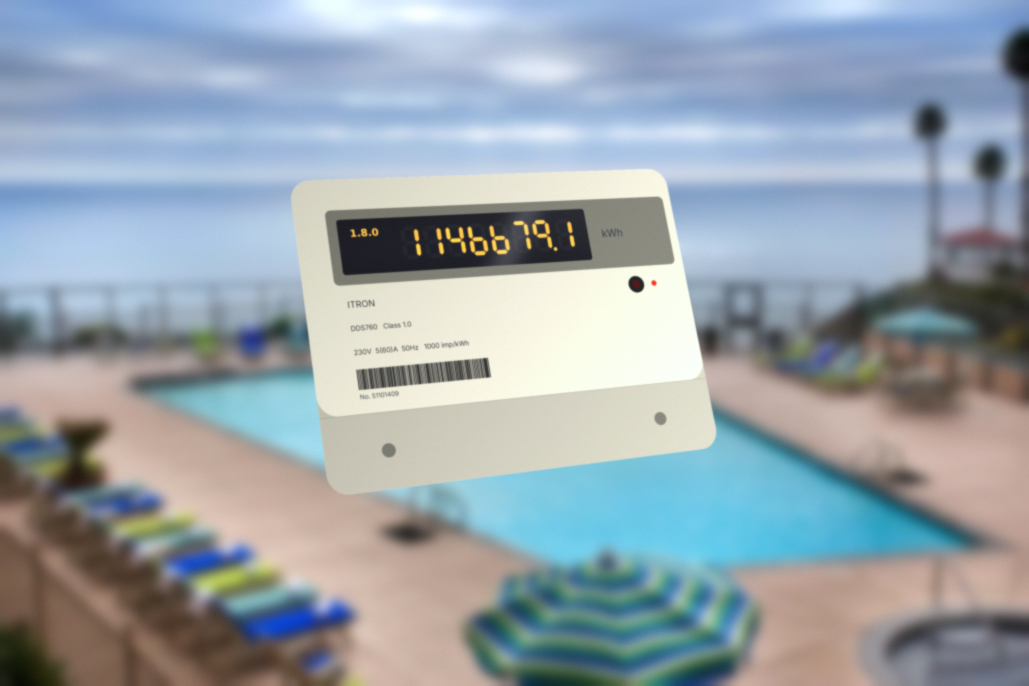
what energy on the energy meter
1146679.1 kWh
